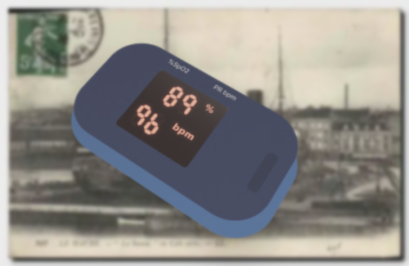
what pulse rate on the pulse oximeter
96 bpm
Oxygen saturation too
89 %
